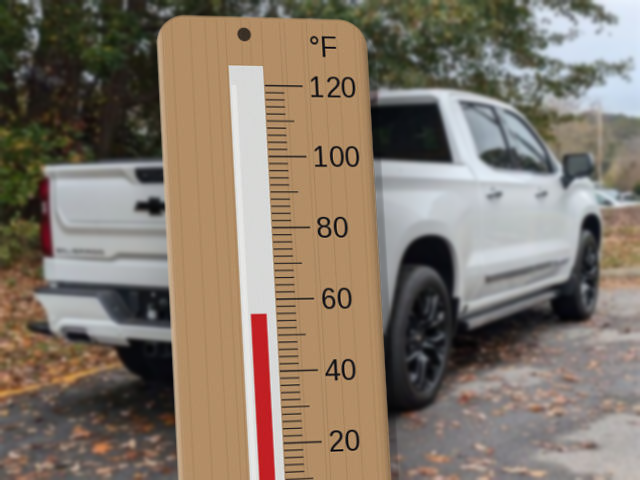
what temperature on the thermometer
56 °F
